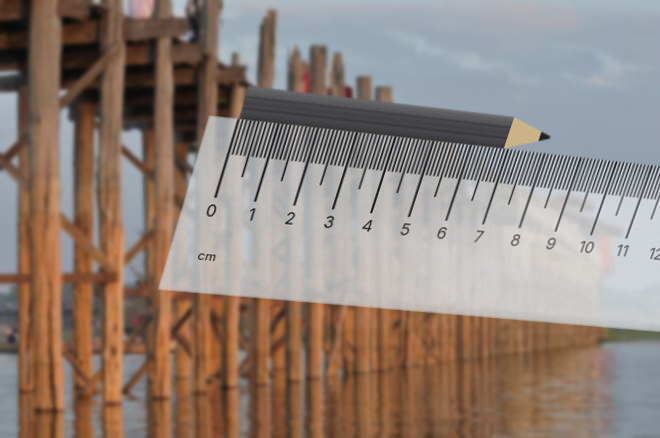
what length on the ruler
8 cm
